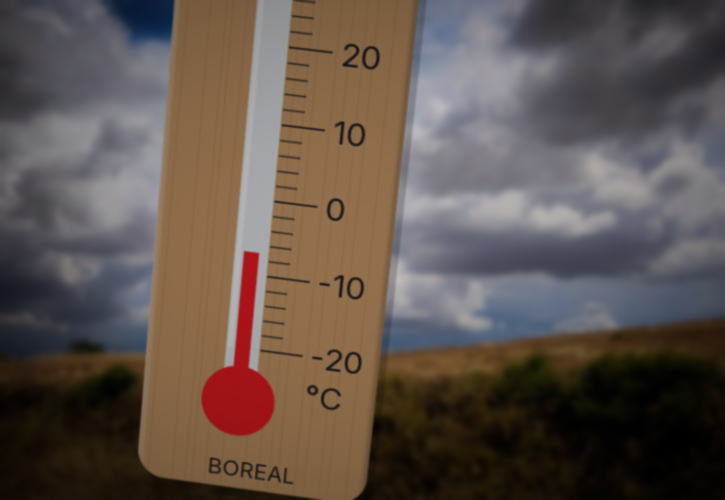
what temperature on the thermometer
-7 °C
